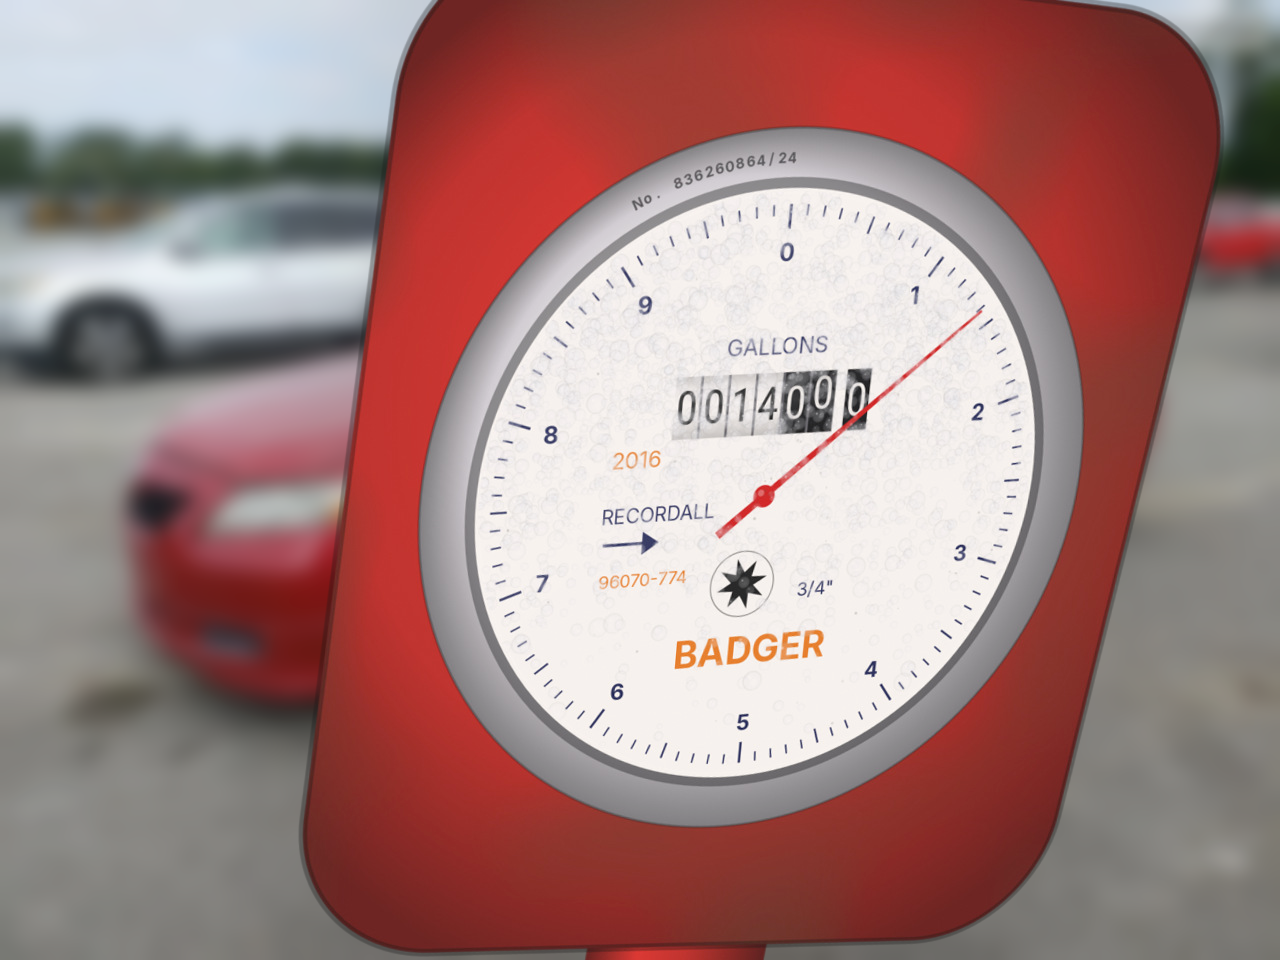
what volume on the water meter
14001.4 gal
